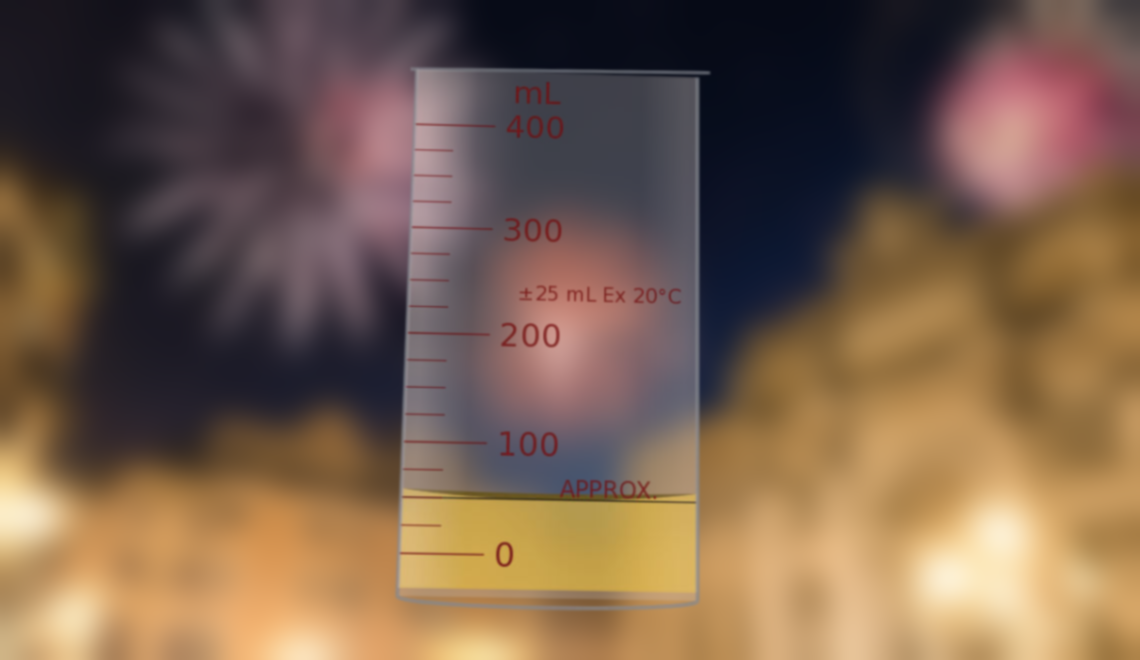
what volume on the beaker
50 mL
